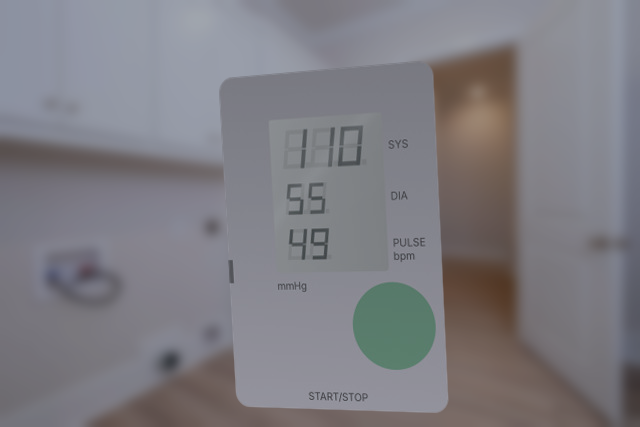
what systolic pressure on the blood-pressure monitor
110 mmHg
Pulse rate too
49 bpm
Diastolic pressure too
55 mmHg
